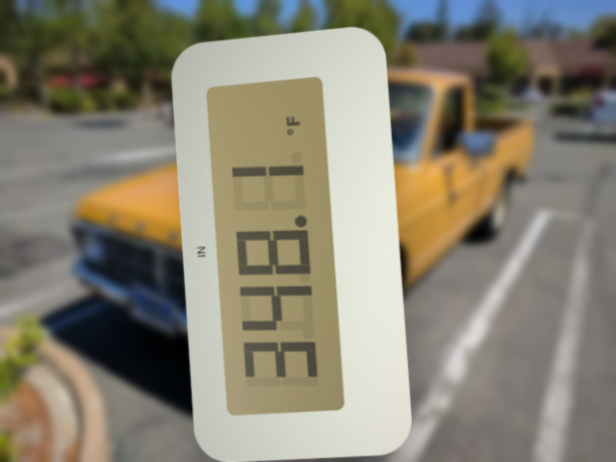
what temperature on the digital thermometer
348.1 °F
